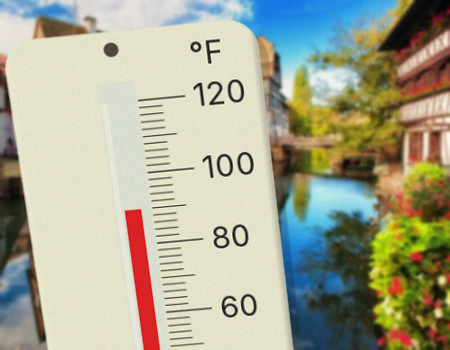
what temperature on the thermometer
90 °F
